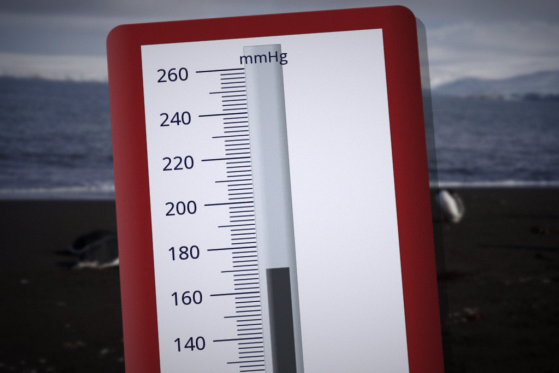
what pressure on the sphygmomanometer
170 mmHg
